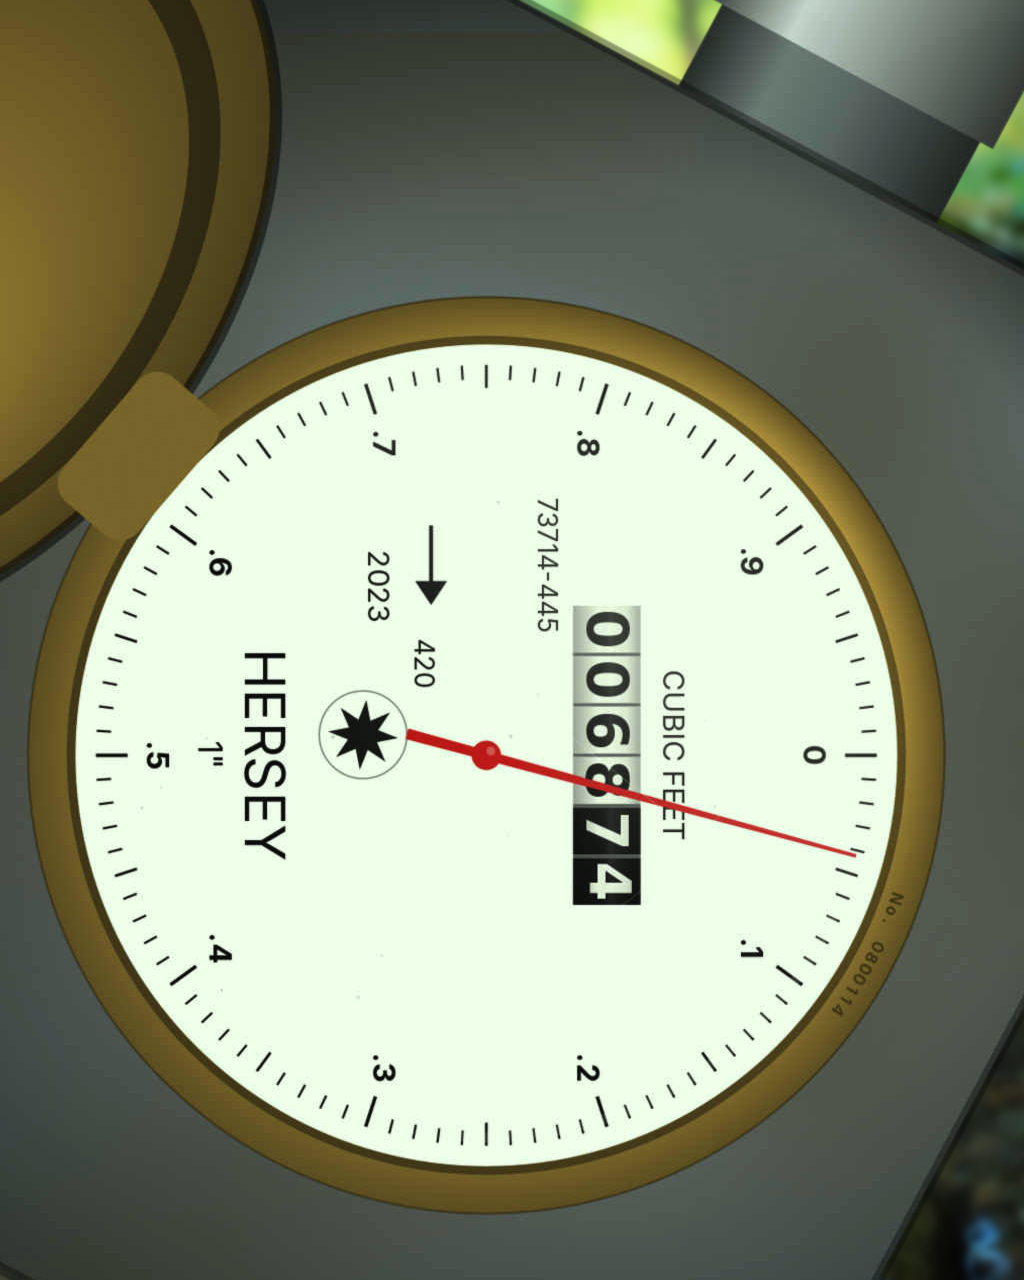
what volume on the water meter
6874.04 ft³
